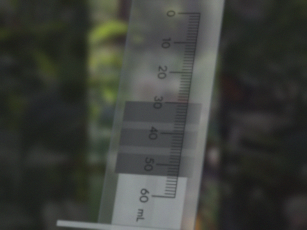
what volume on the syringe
30 mL
